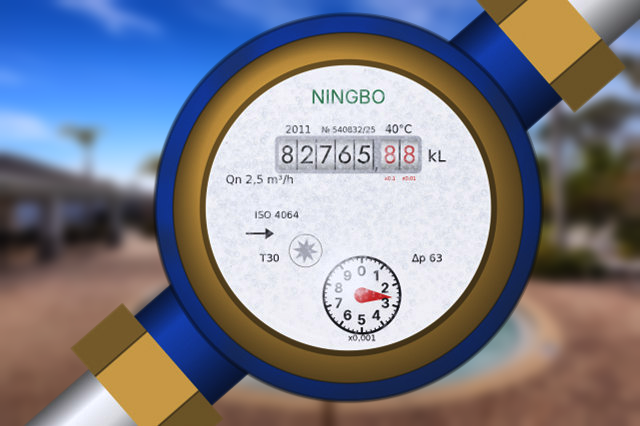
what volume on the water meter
82765.882 kL
